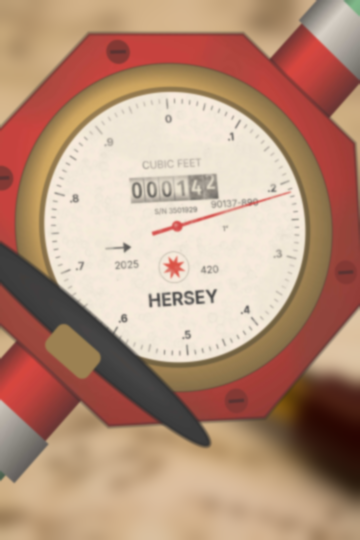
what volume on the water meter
142.21 ft³
